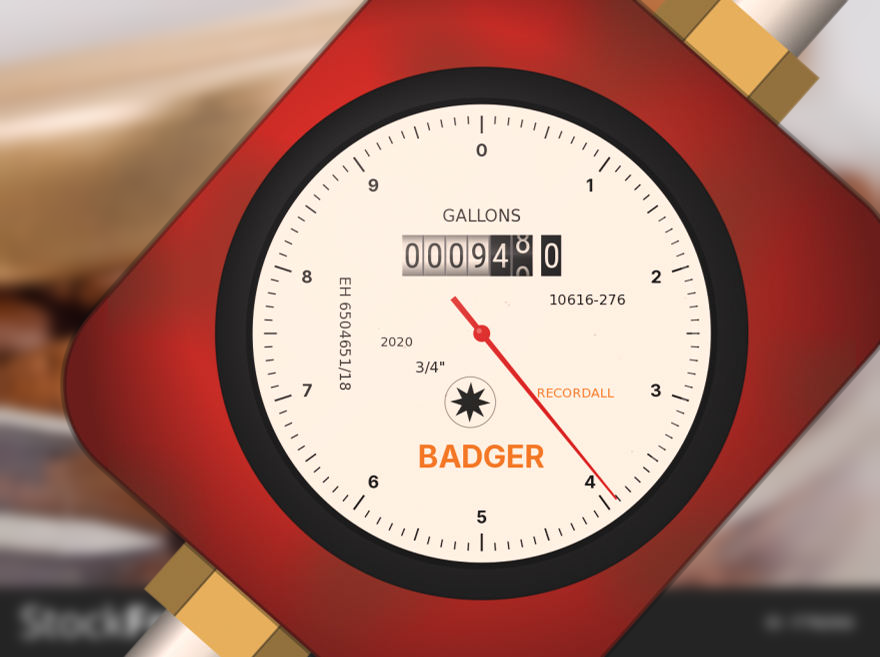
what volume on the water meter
9483.9 gal
